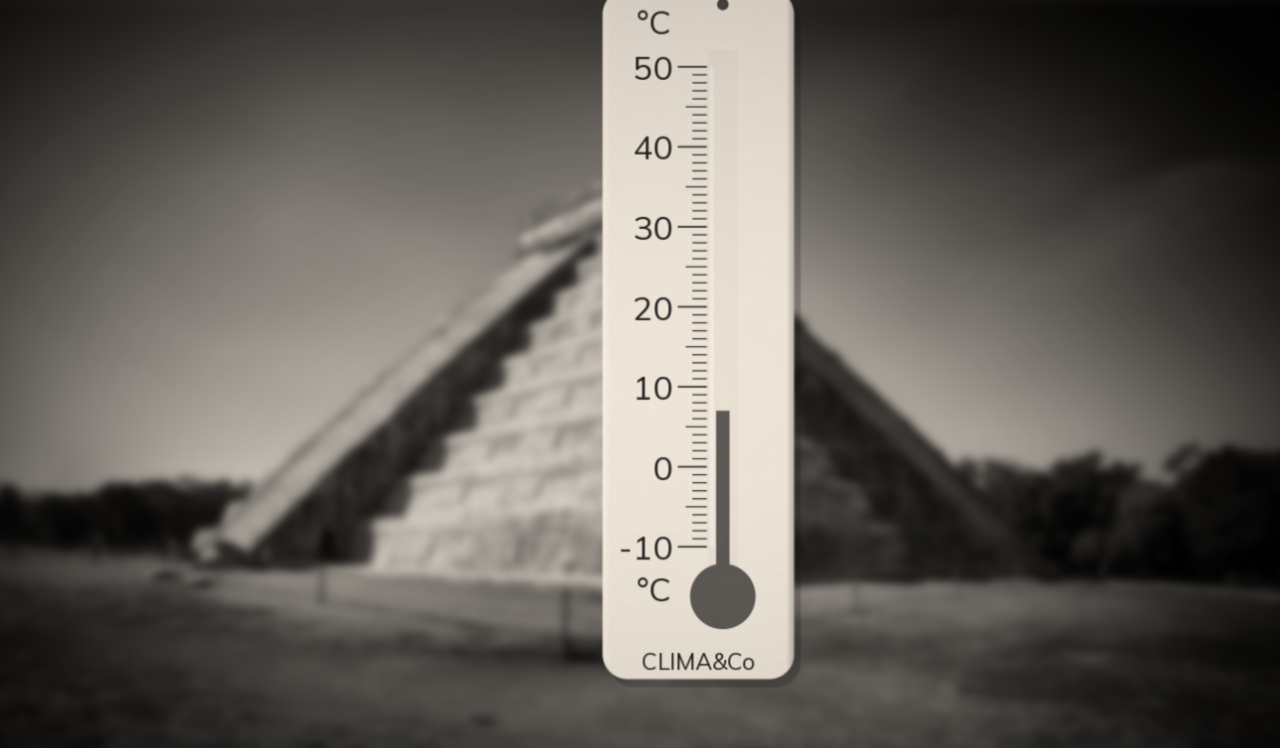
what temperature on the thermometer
7 °C
